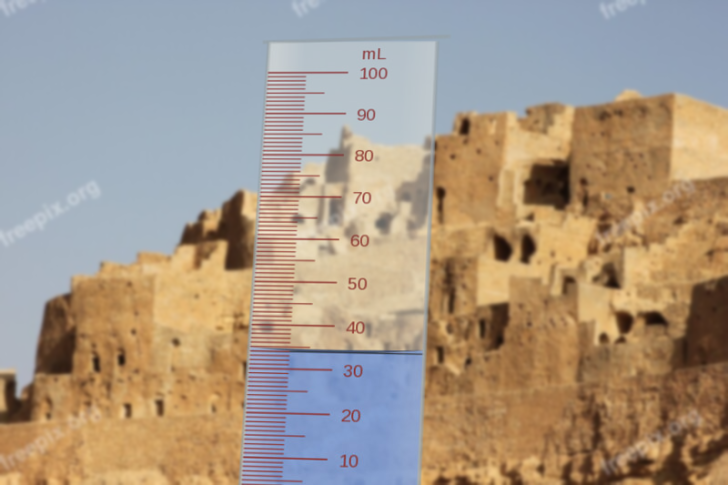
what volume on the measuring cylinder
34 mL
